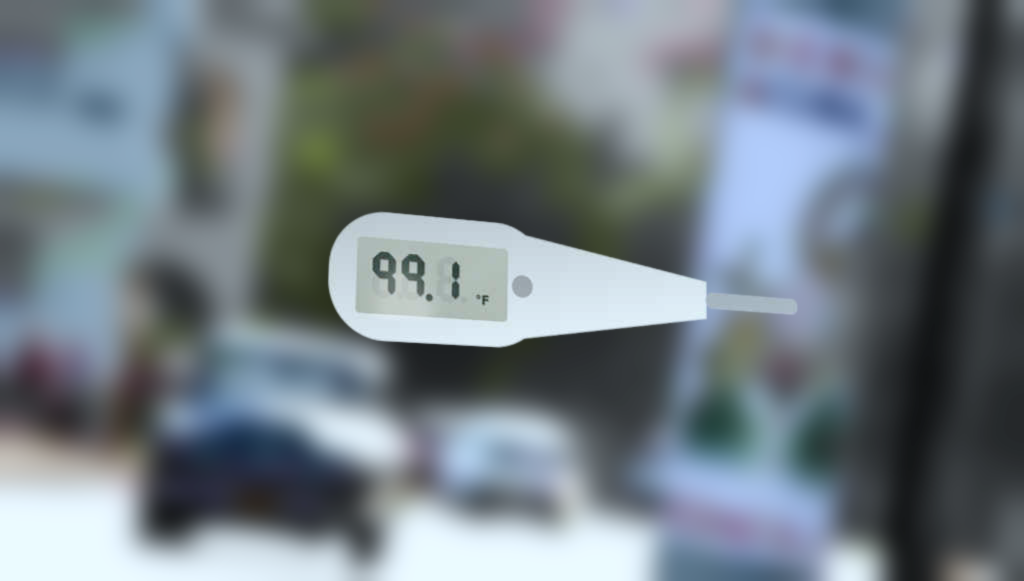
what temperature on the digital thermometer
99.1 °F
